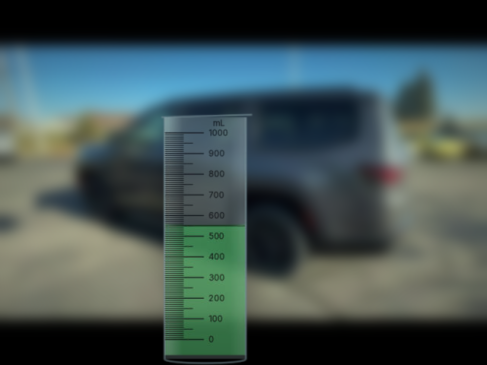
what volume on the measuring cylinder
550 mL
